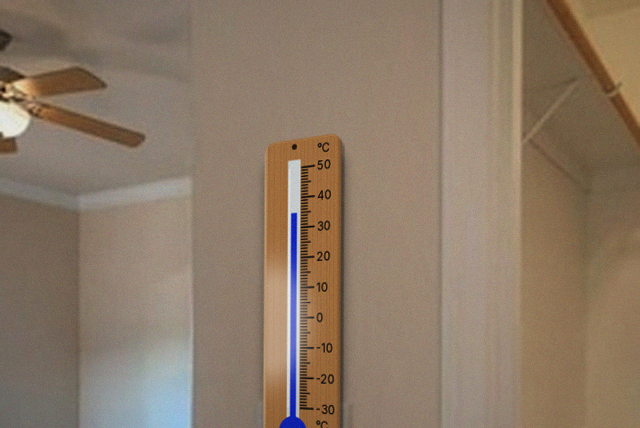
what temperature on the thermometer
35 °C
